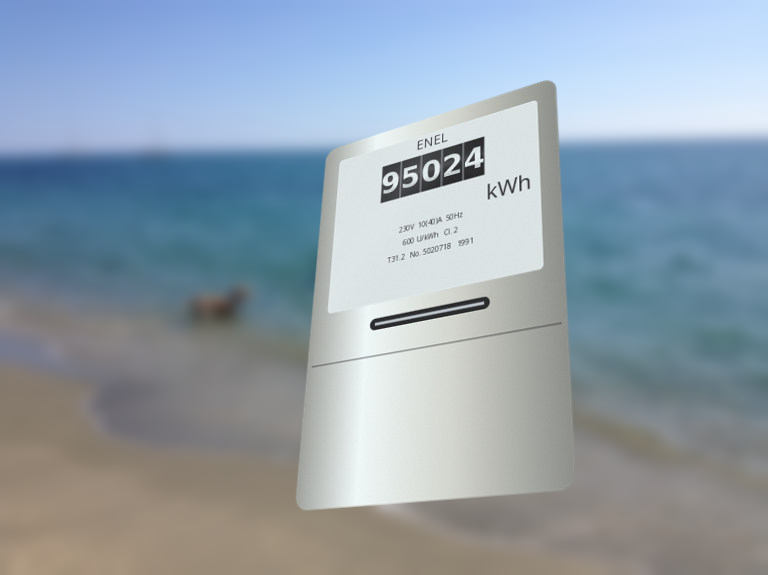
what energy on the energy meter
95024 kWh
